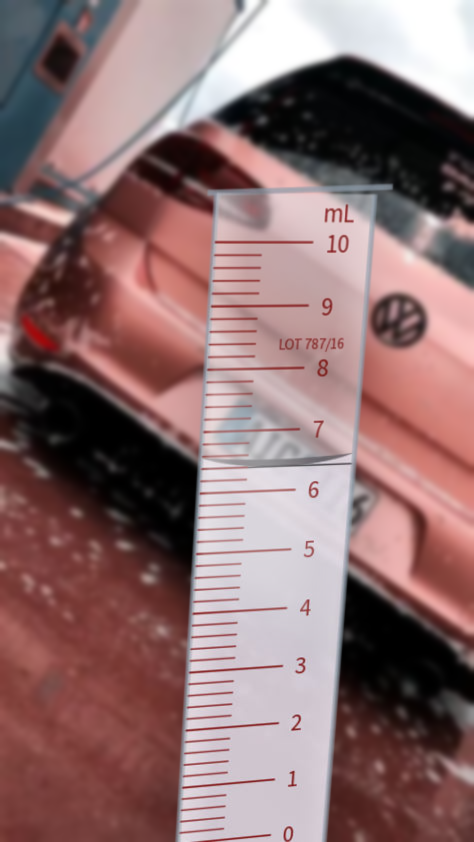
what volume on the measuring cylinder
6.4 mL
